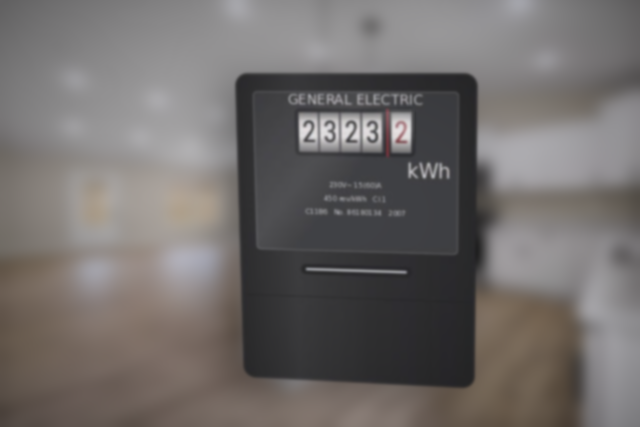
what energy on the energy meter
2323.2 kWh
